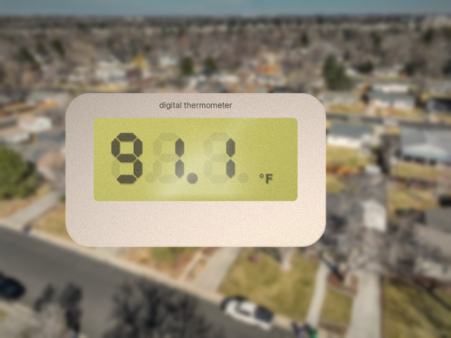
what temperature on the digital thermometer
91.1 °F
